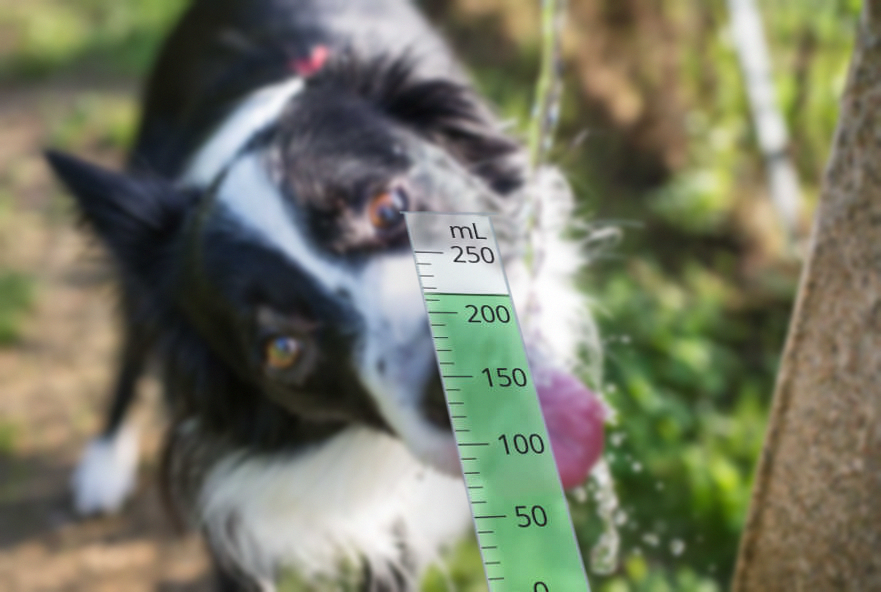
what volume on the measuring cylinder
215 mL
